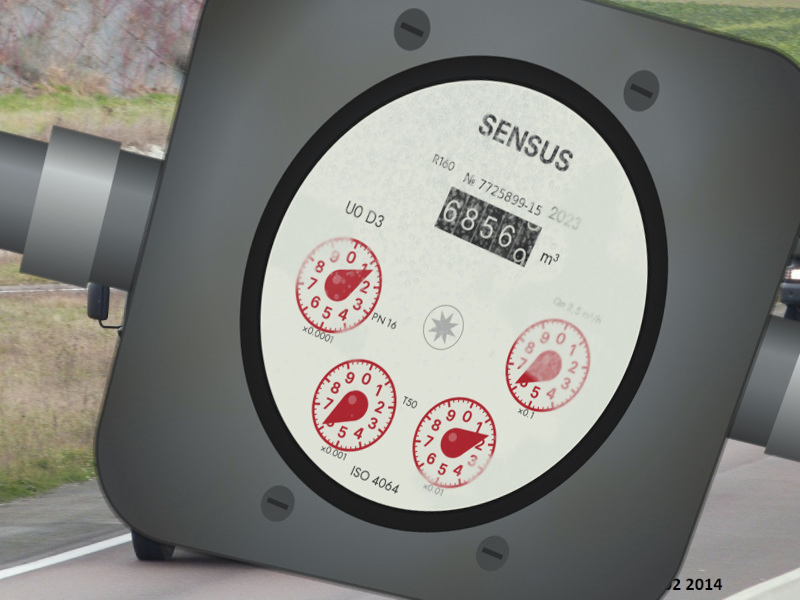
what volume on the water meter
68568.6161 m³
